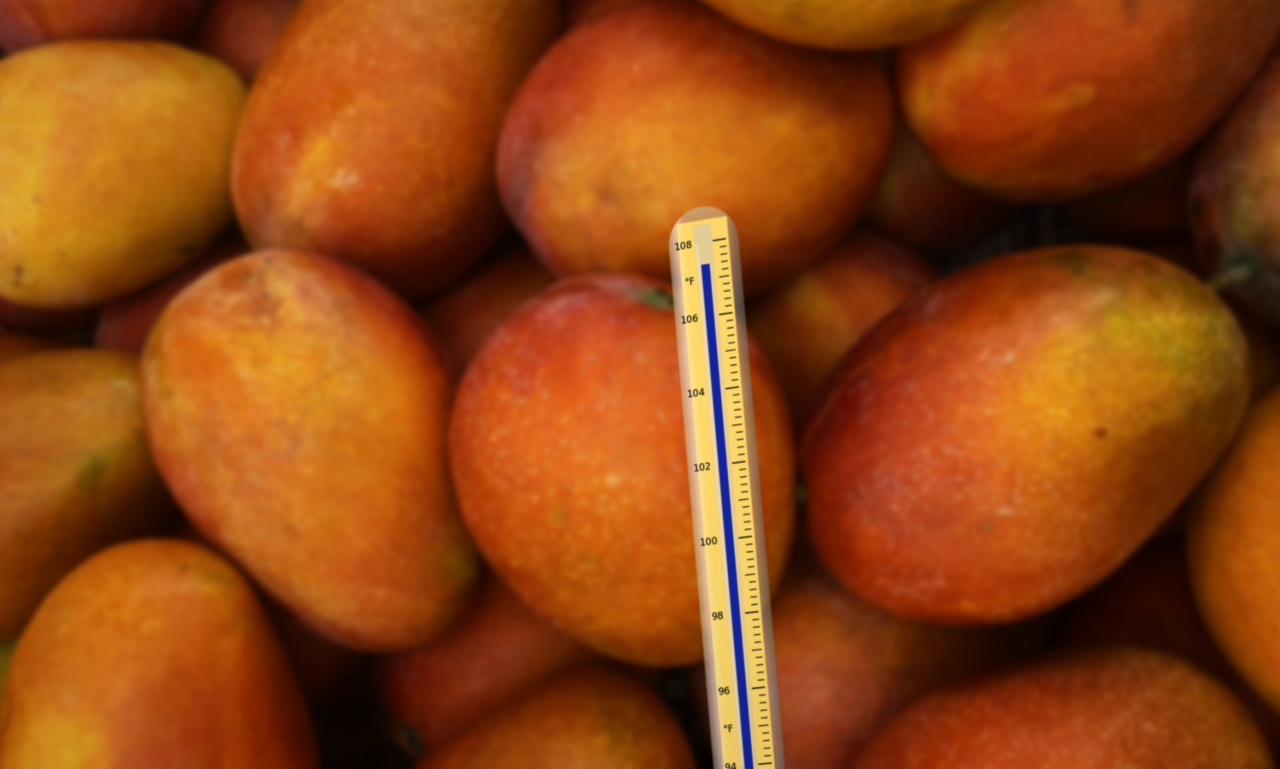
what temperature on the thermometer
107.4 °F
